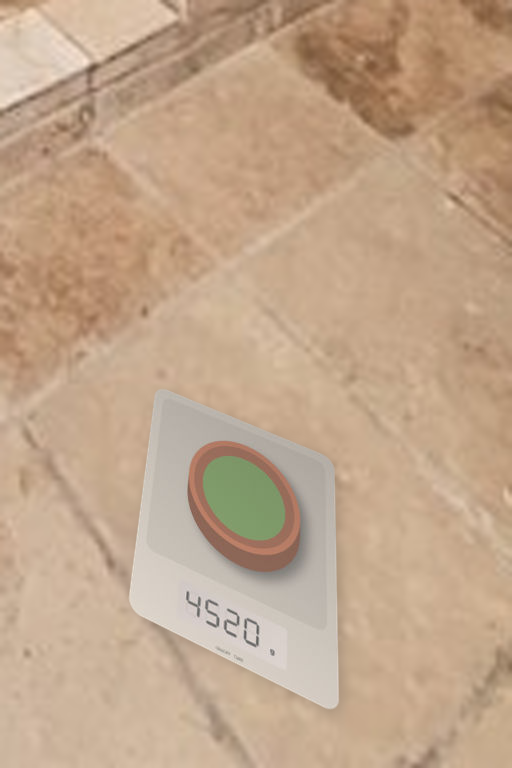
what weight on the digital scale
4520 g
